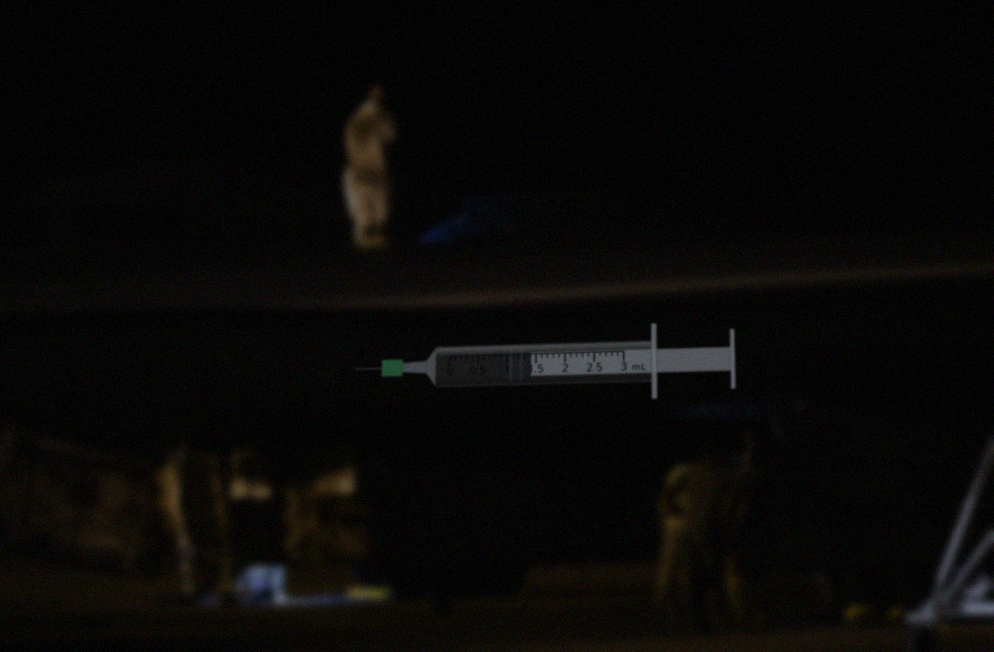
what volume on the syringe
0.9 mL
